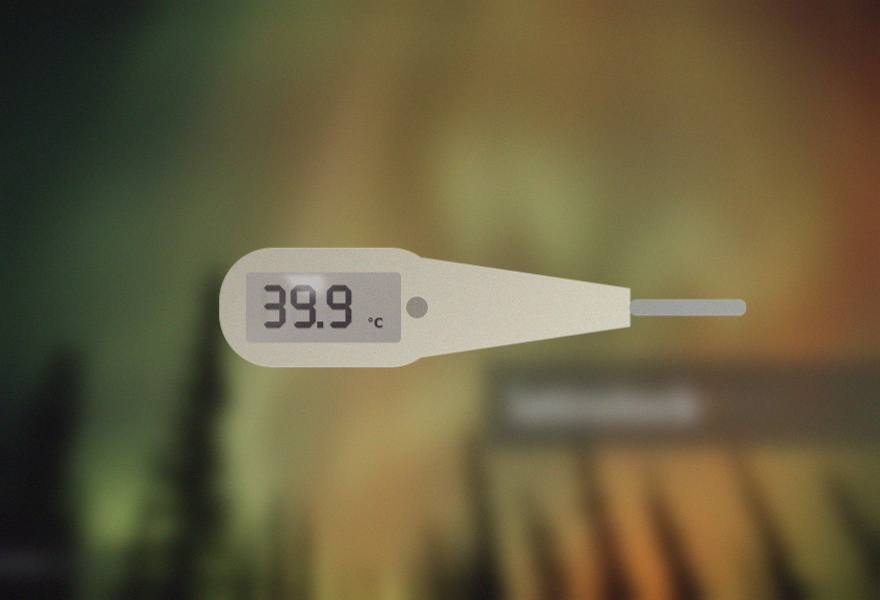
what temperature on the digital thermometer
39.9 °C
